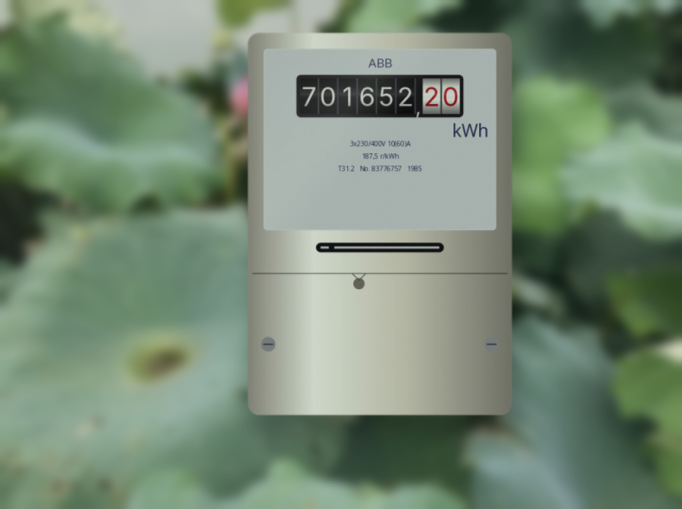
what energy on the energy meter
701652.20 kWh
